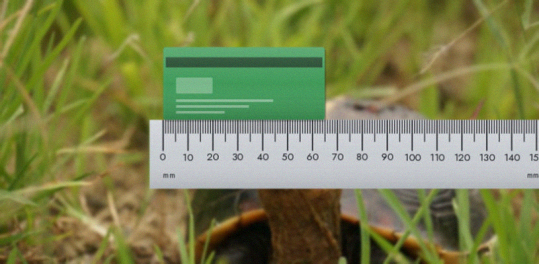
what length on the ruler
65 mm
